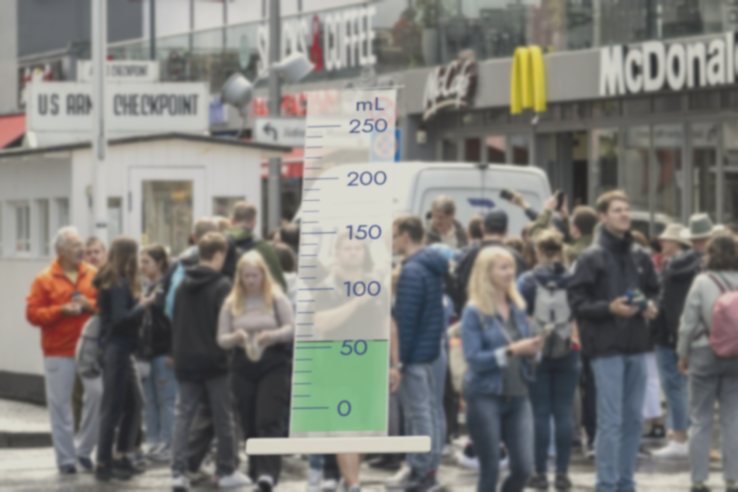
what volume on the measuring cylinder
55 mL
